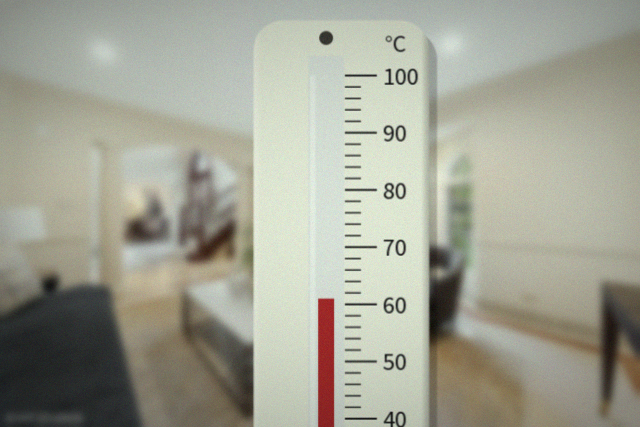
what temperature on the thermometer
61 °C
